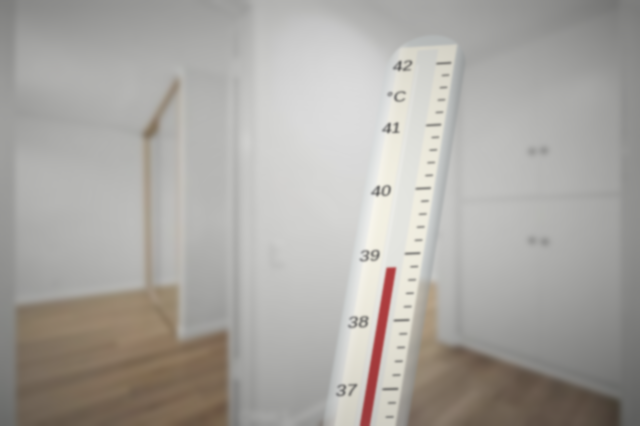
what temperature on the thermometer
38.8 °C
